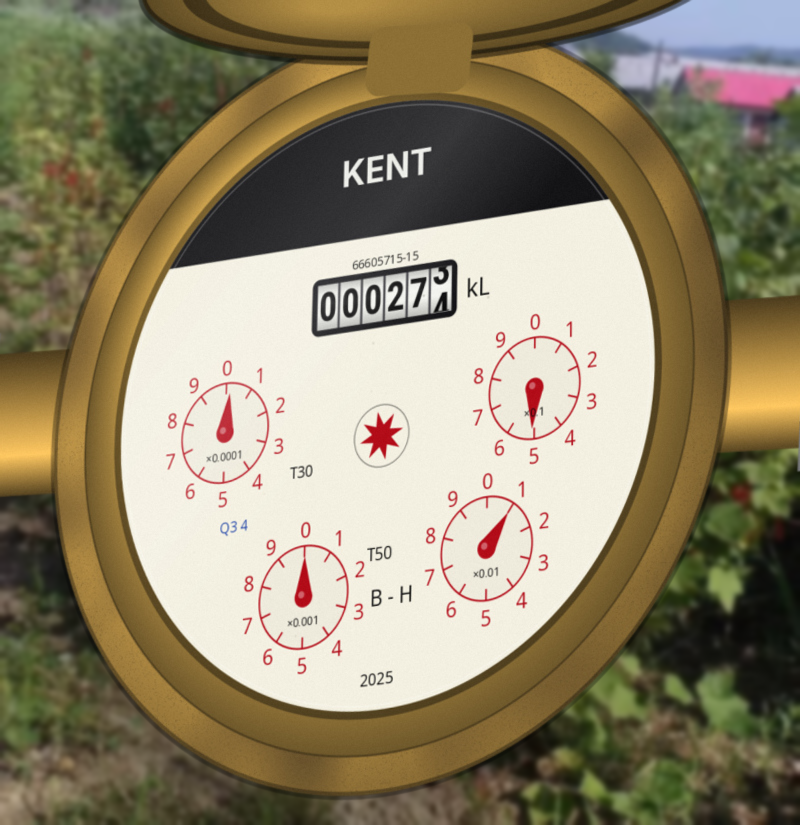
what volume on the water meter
273.5100 kL
